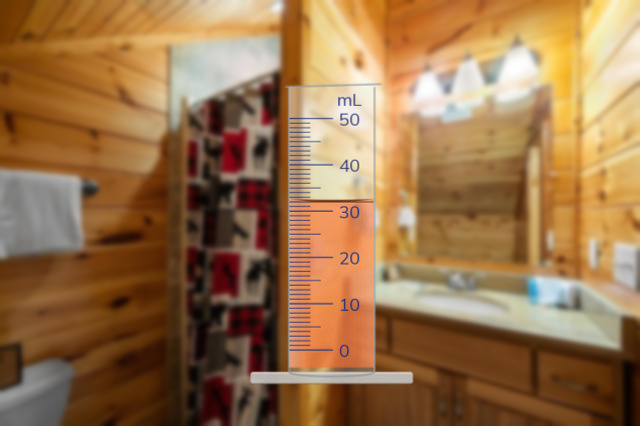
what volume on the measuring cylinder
32 mL
